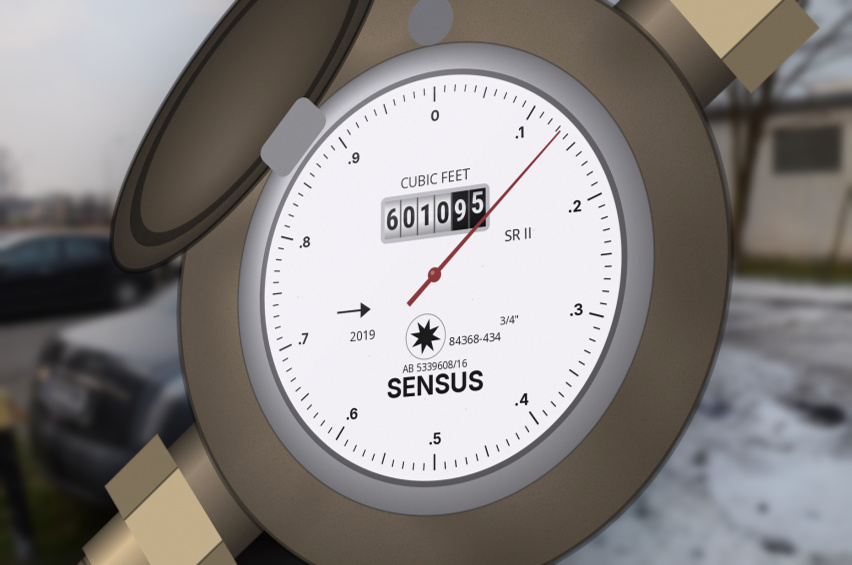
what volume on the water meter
601095.13 ft³
